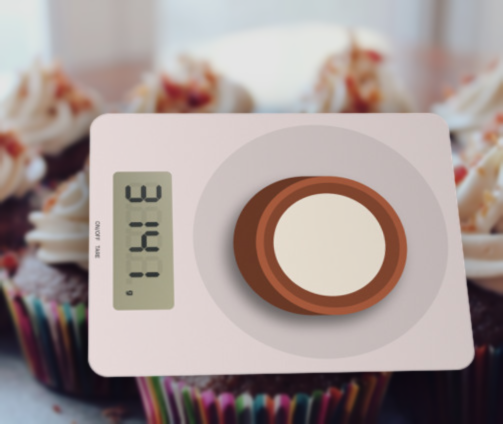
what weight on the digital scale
3141 g
